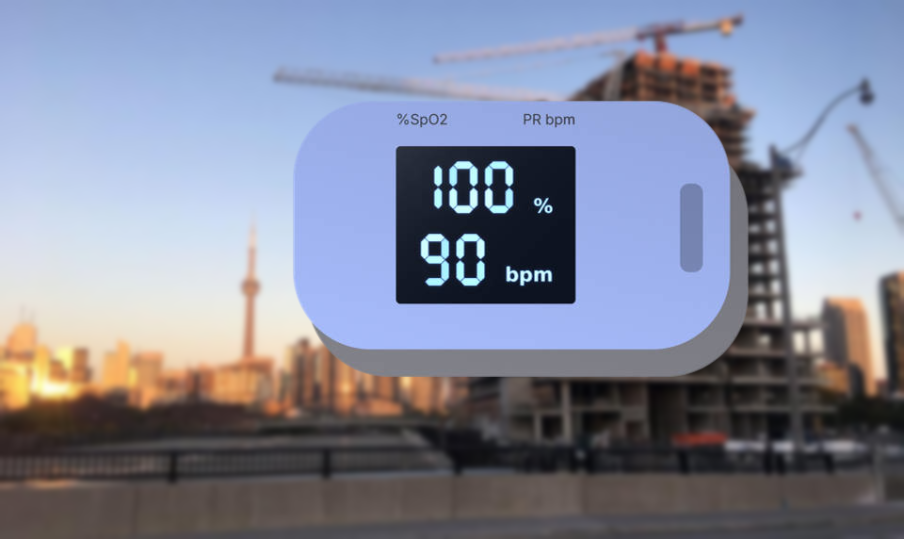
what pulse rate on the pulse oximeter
90 bpm
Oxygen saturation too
100 %
